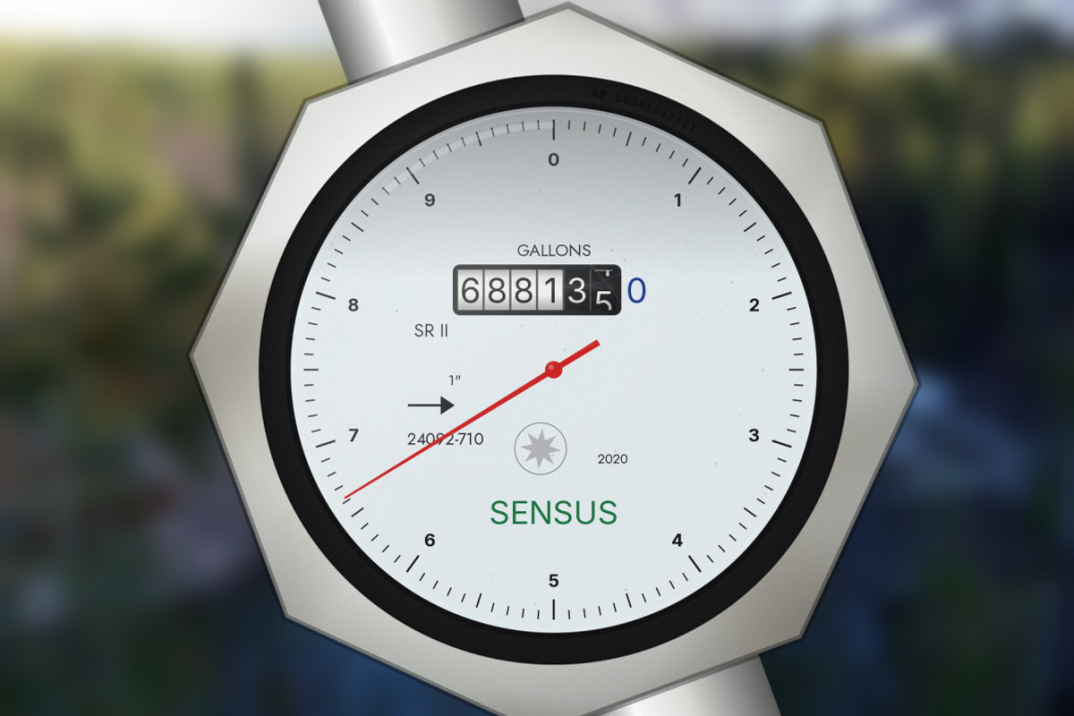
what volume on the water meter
6881346.6 gal
